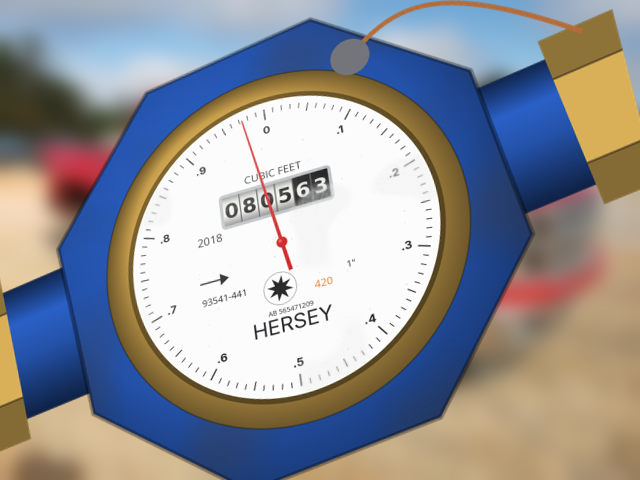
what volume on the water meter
80562.97 ft³
